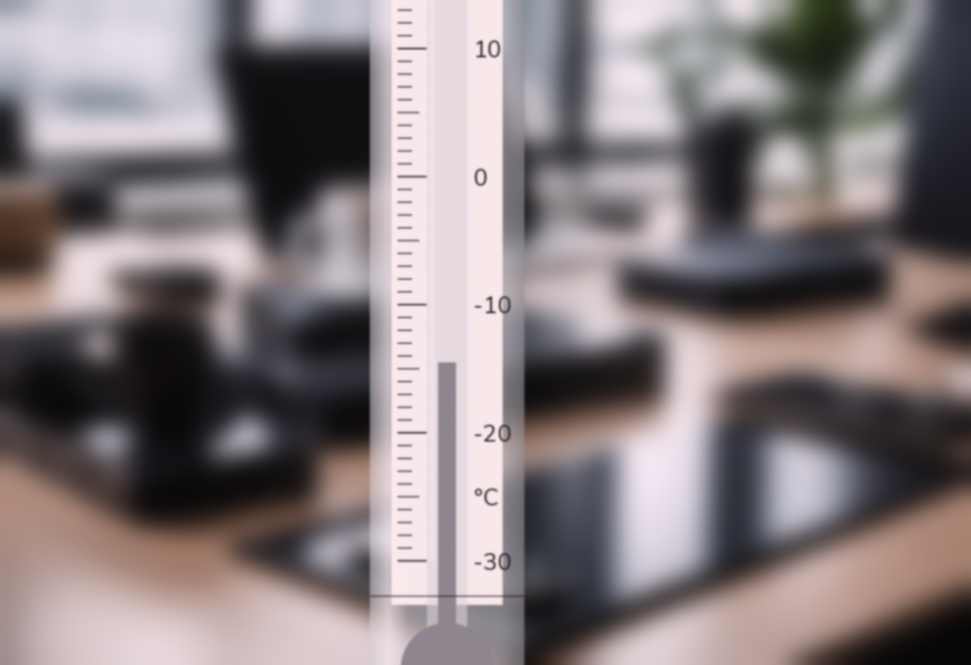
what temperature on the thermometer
-14.5 °C
